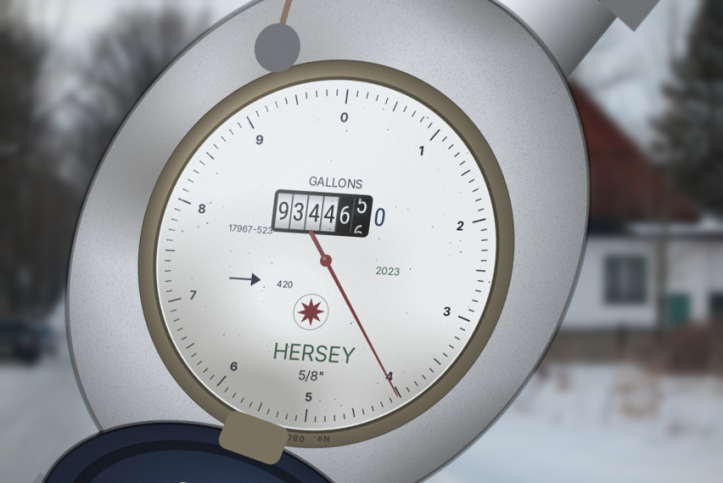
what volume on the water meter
9344654.0 gal
